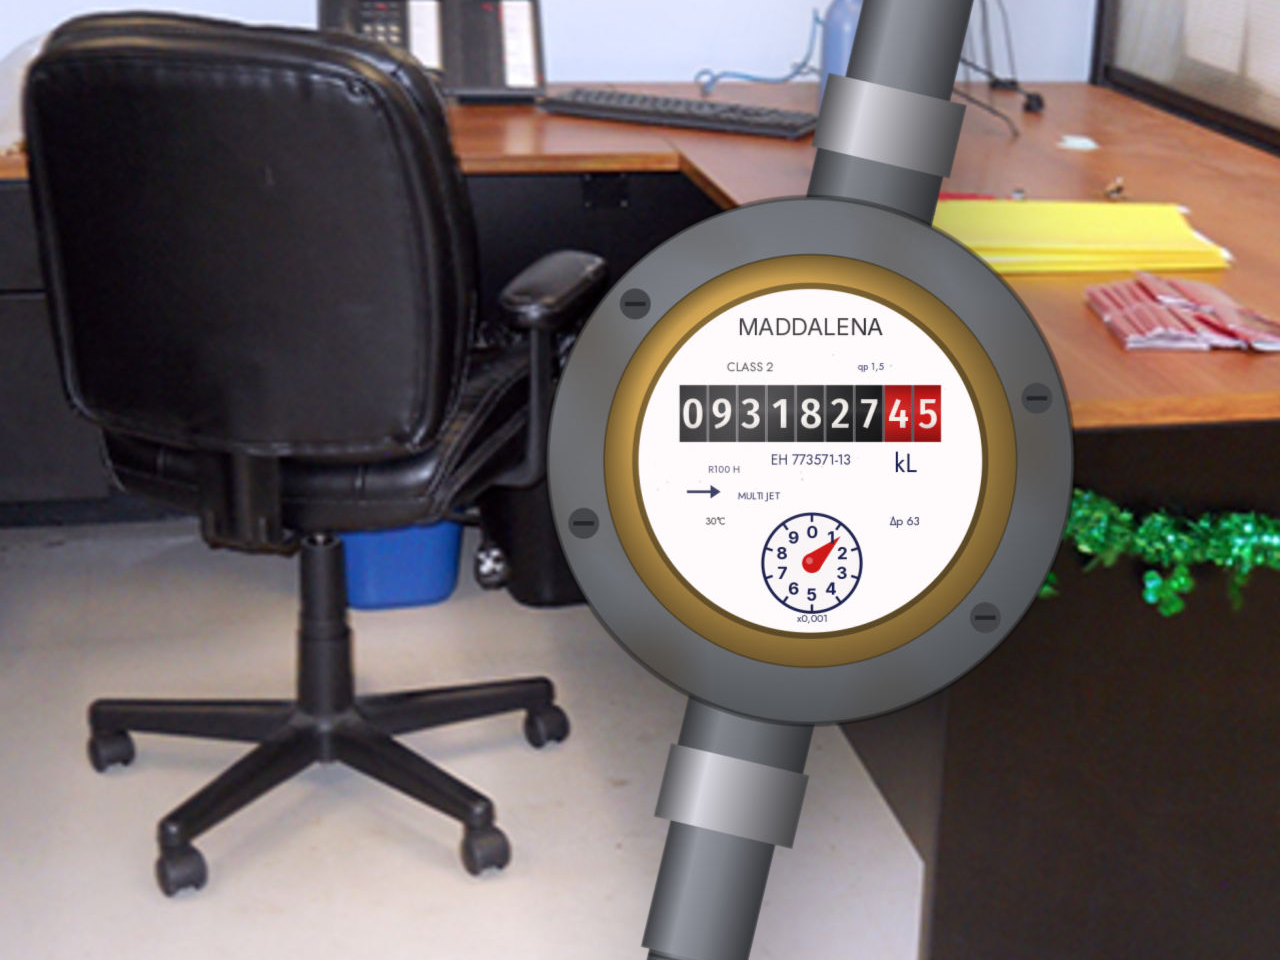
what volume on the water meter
931827.451 kL
